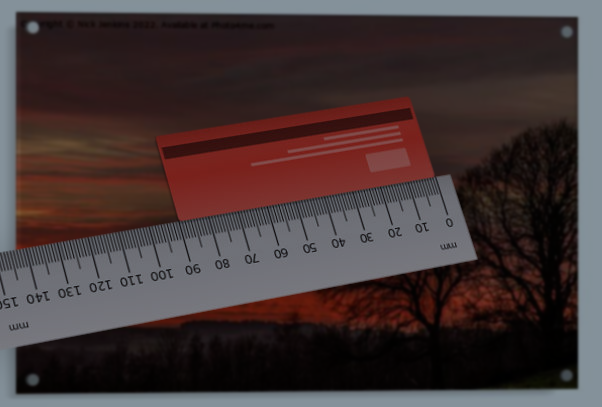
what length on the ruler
90 mm
